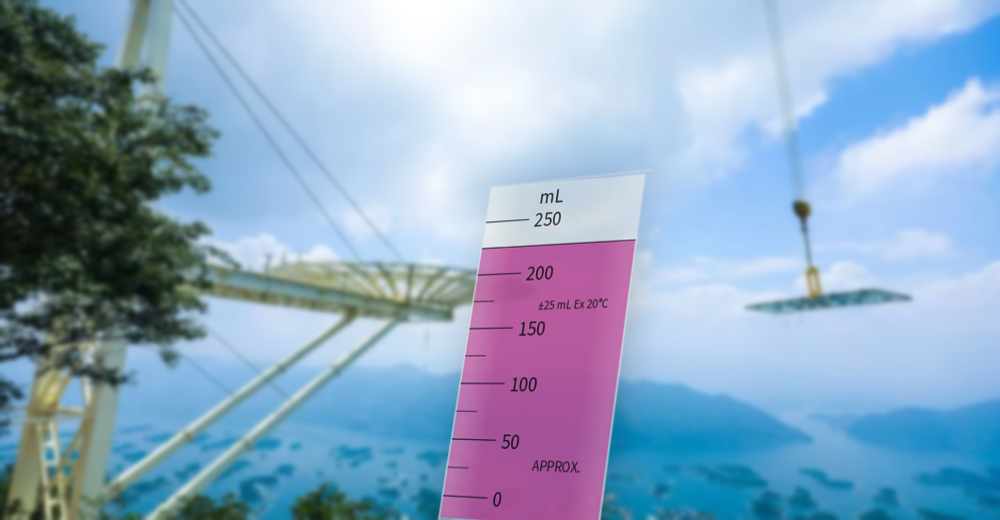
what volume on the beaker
225 mL
